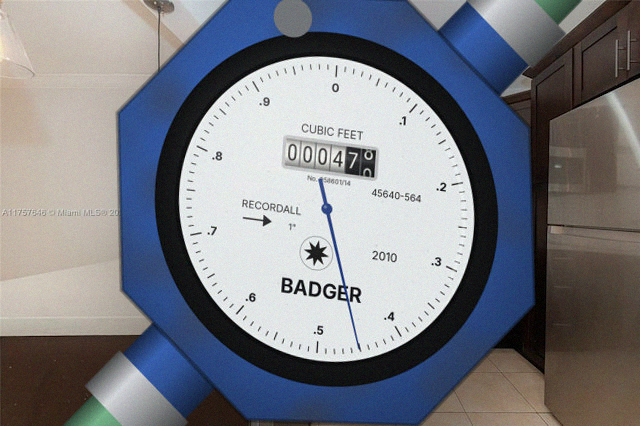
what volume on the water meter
478.45 ft³
